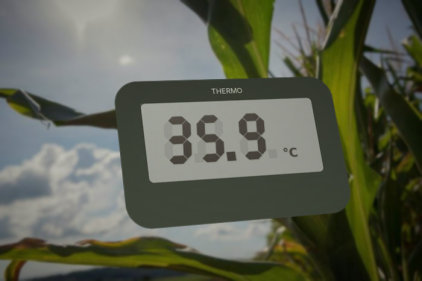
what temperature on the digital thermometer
35.9 °C
